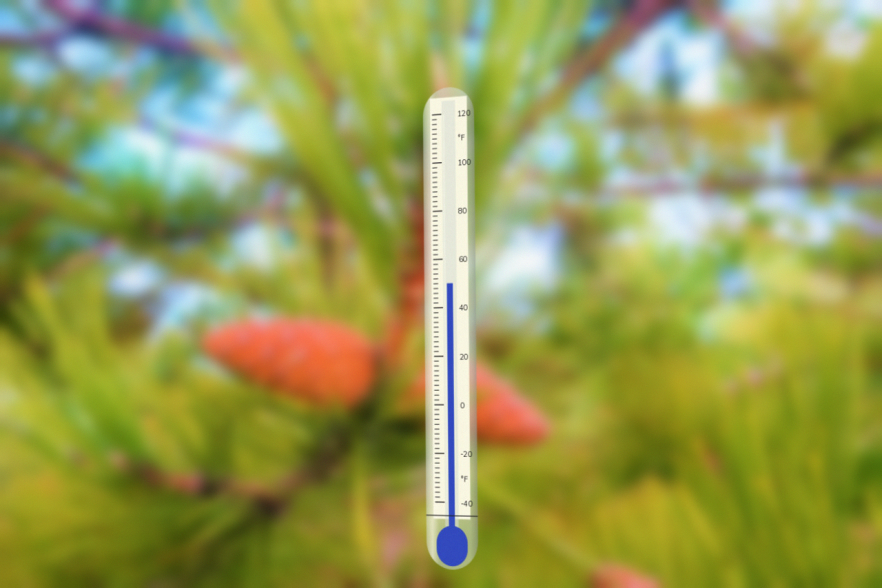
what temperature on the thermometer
50 °F
